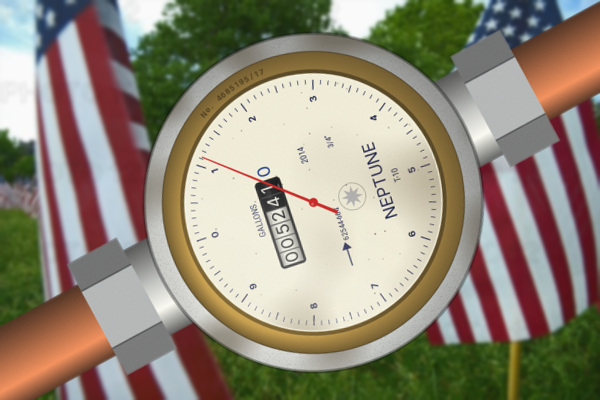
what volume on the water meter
52411.1 gal
